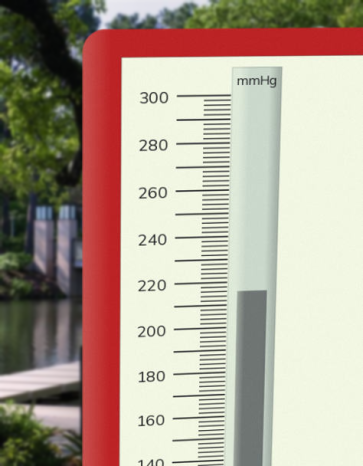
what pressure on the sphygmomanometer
216 mmHg
